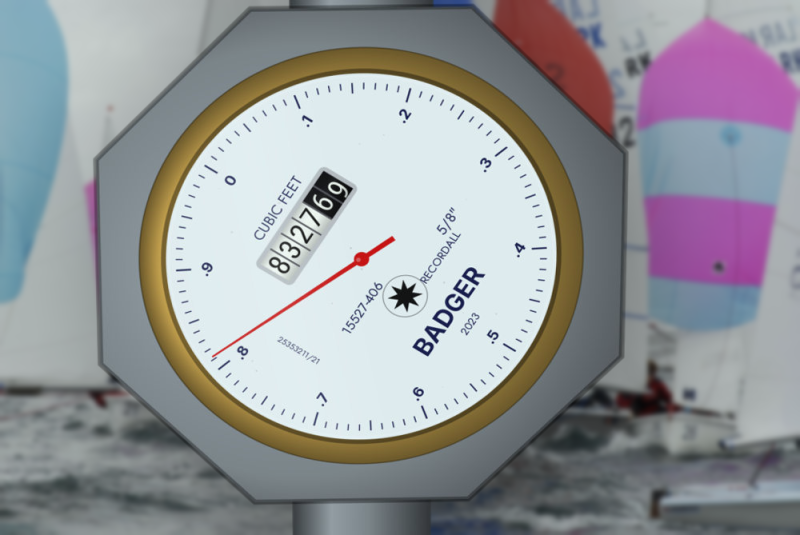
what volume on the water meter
832768.81 ft³
